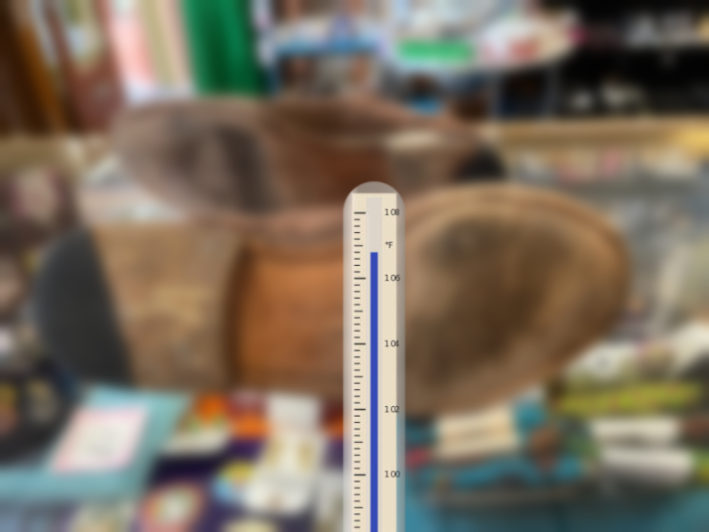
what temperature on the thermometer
106.8 °F
